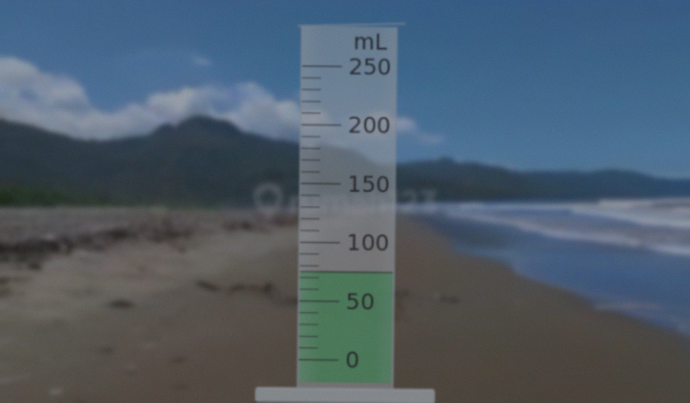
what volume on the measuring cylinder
75 mL
